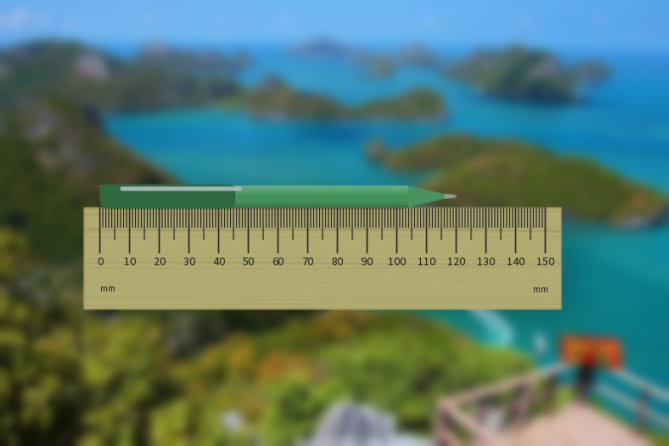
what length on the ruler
120 mm
